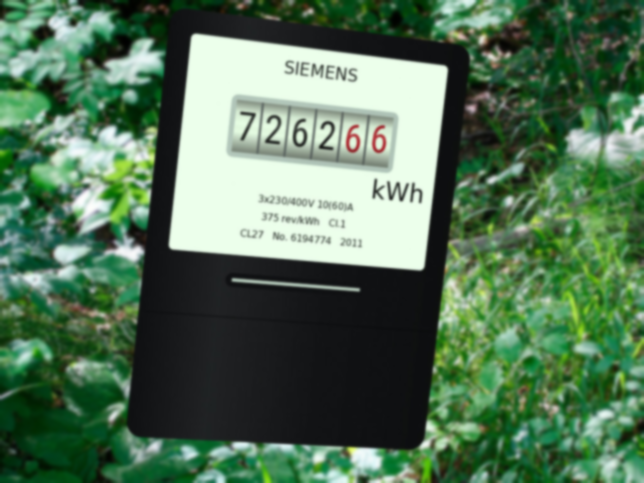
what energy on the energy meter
7262.66 kWh
